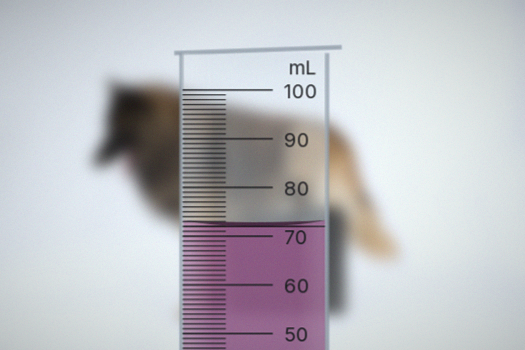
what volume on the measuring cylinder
72 mL
